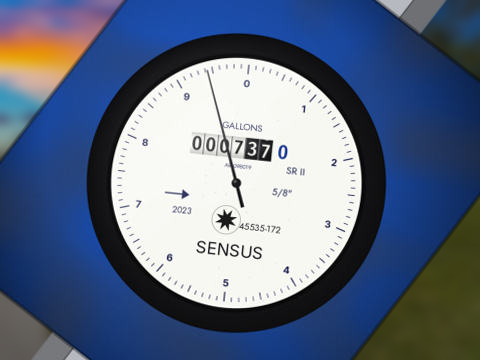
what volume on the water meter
7369.4 gal
